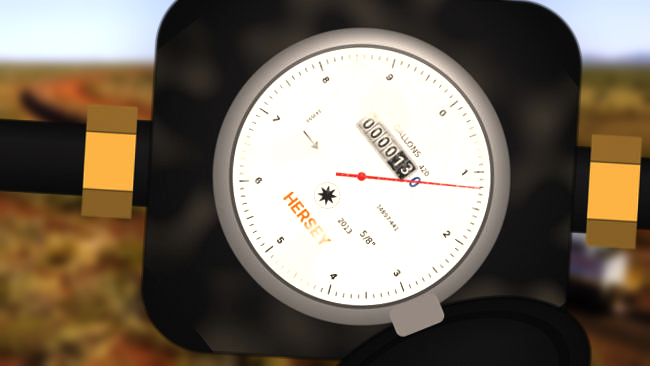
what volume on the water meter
131.2 gal
